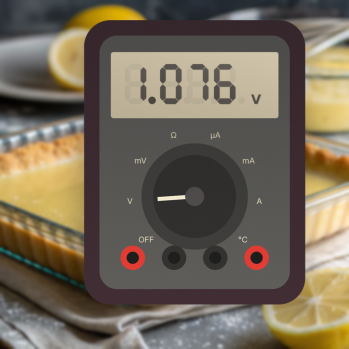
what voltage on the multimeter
1.076 V
